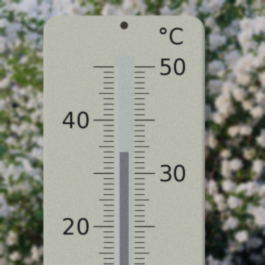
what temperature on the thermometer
34 °C
